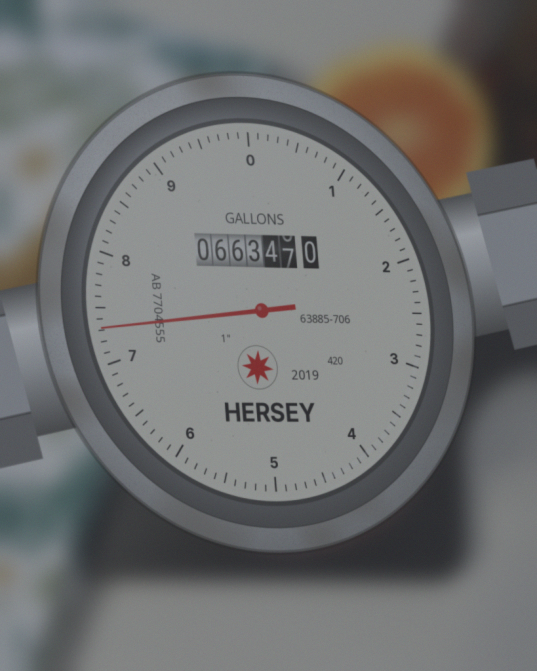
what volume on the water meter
663467.3 gal
